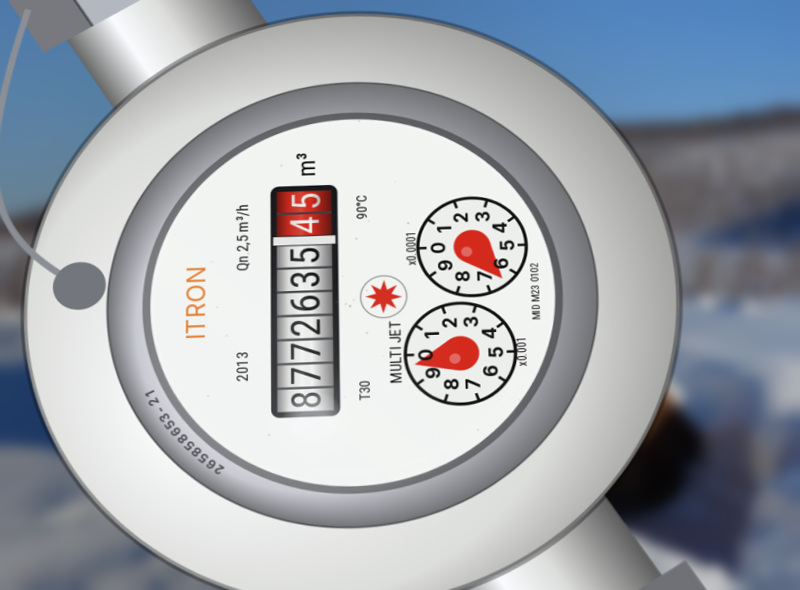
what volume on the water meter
8772635.4496 m³
